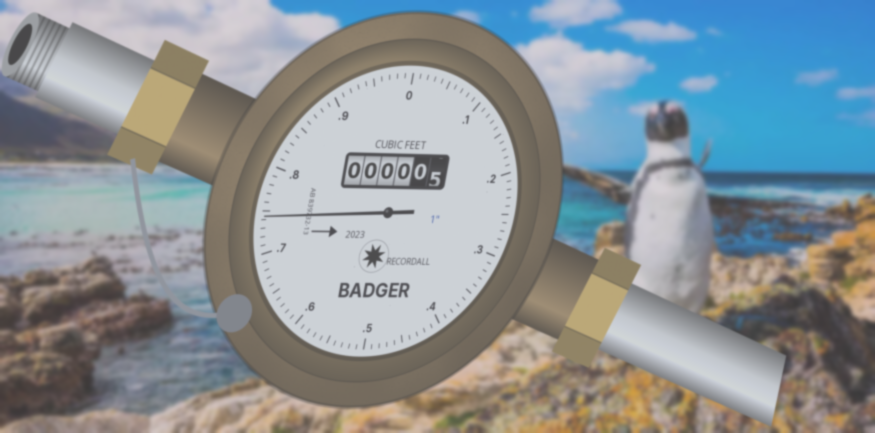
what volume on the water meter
4.74 ft³
